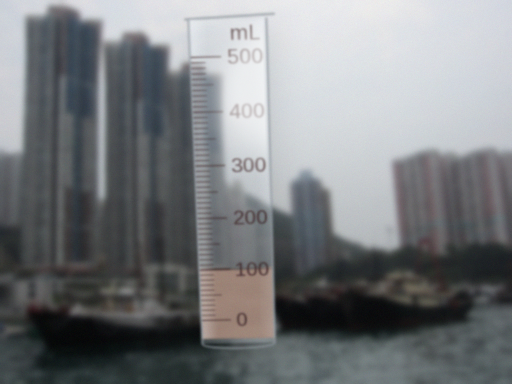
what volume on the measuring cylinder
100 mL
